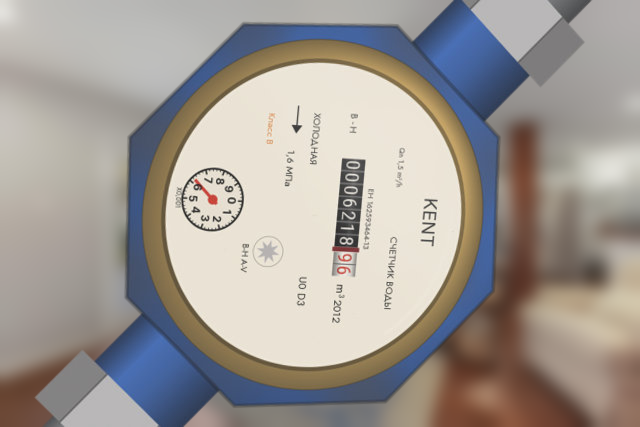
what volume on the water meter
6218.966 m³
